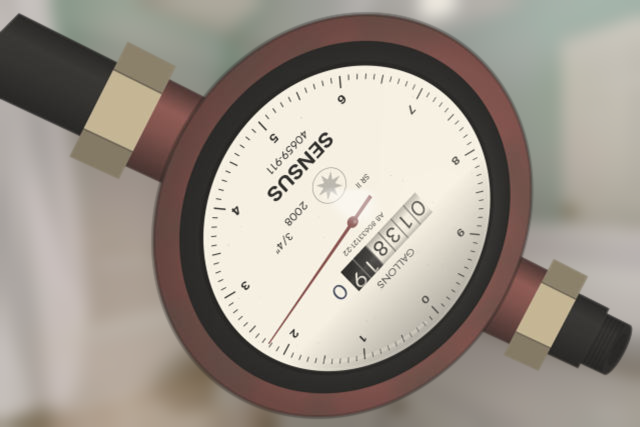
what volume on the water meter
138192.2 gal
